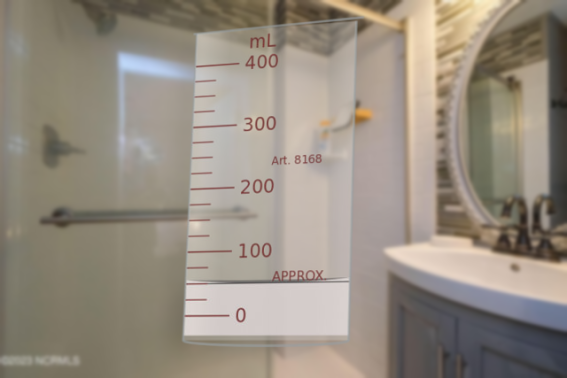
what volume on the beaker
50 mL
